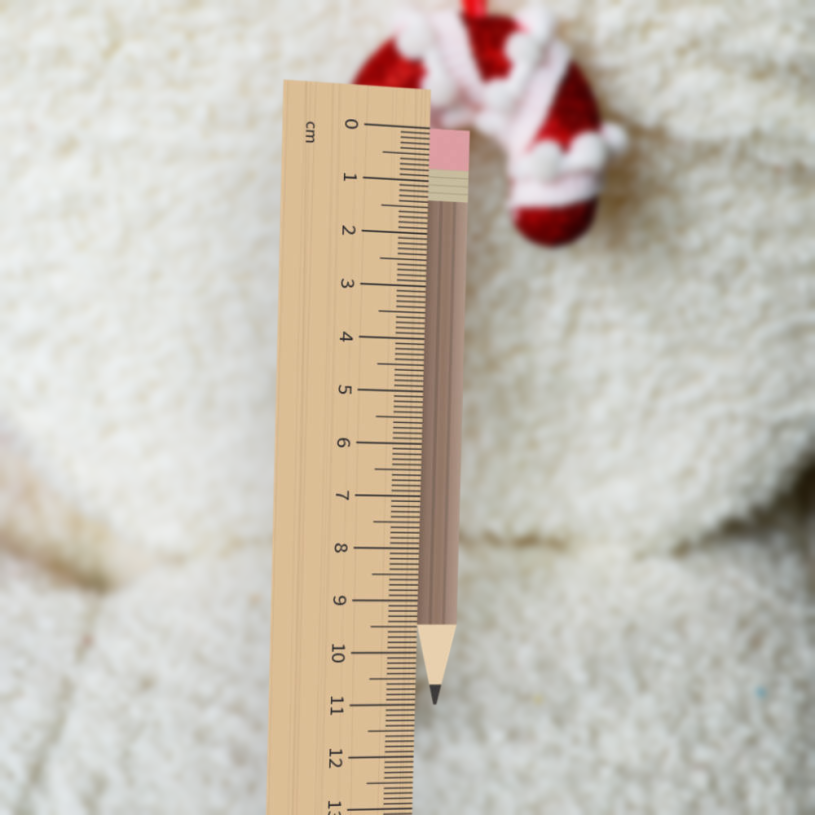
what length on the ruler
11 cm
